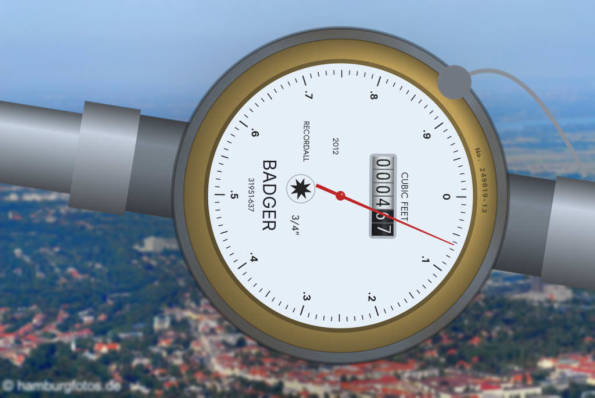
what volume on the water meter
467.06 ft³
